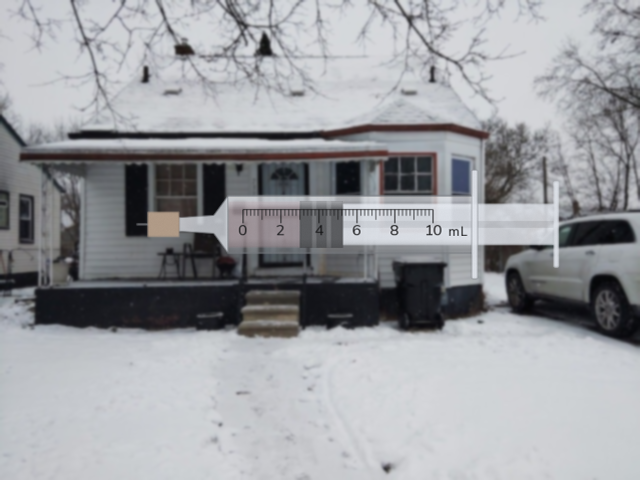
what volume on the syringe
3 mL
